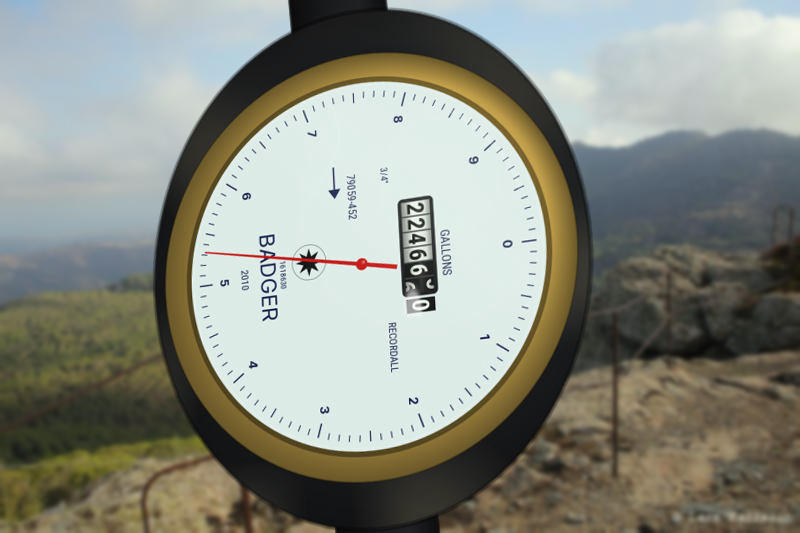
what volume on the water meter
2246655.3 gal
